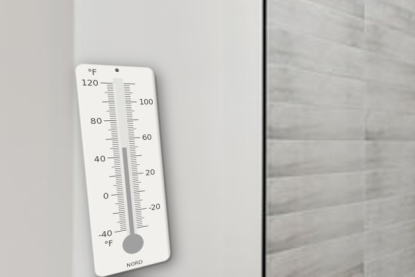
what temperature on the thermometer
50 °F
